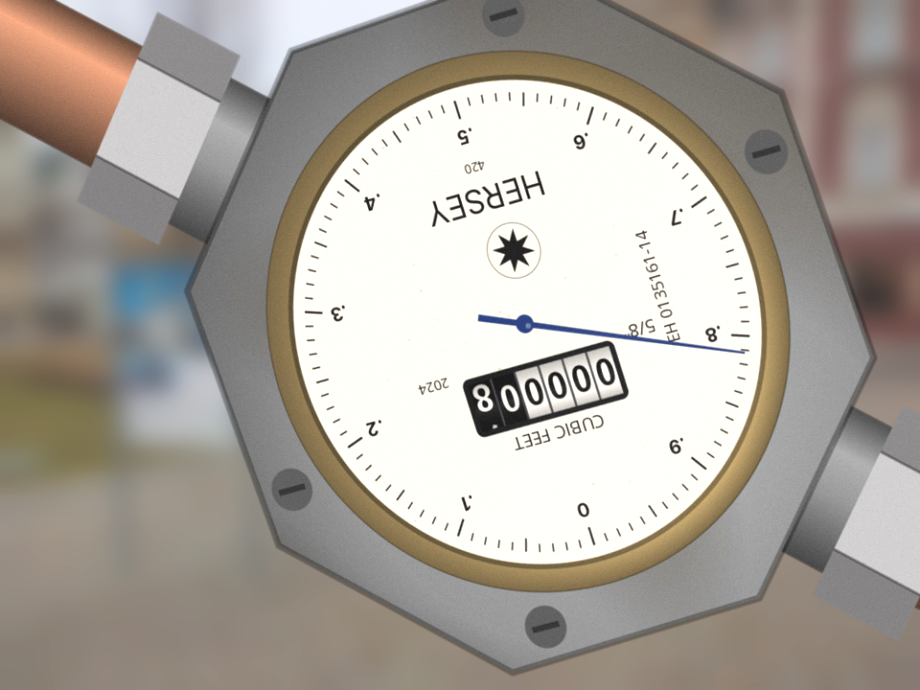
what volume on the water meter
7.81 ft³
